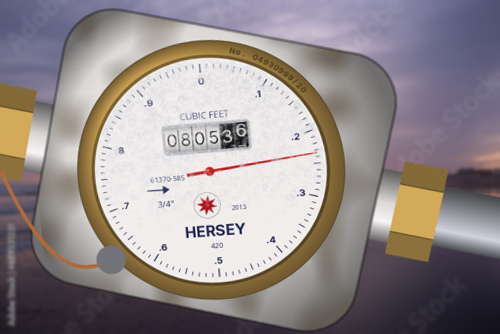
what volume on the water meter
80536.23 ft³
